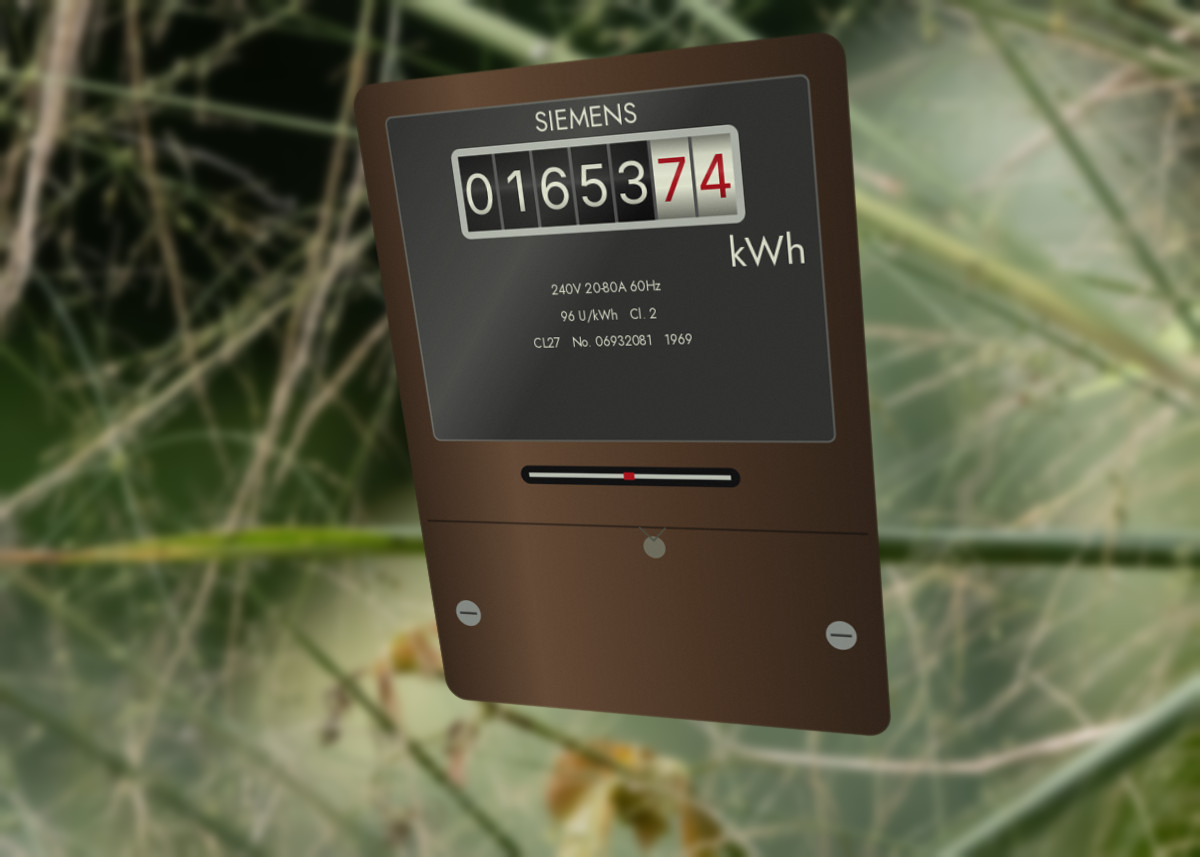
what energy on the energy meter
1653.74 kWh
